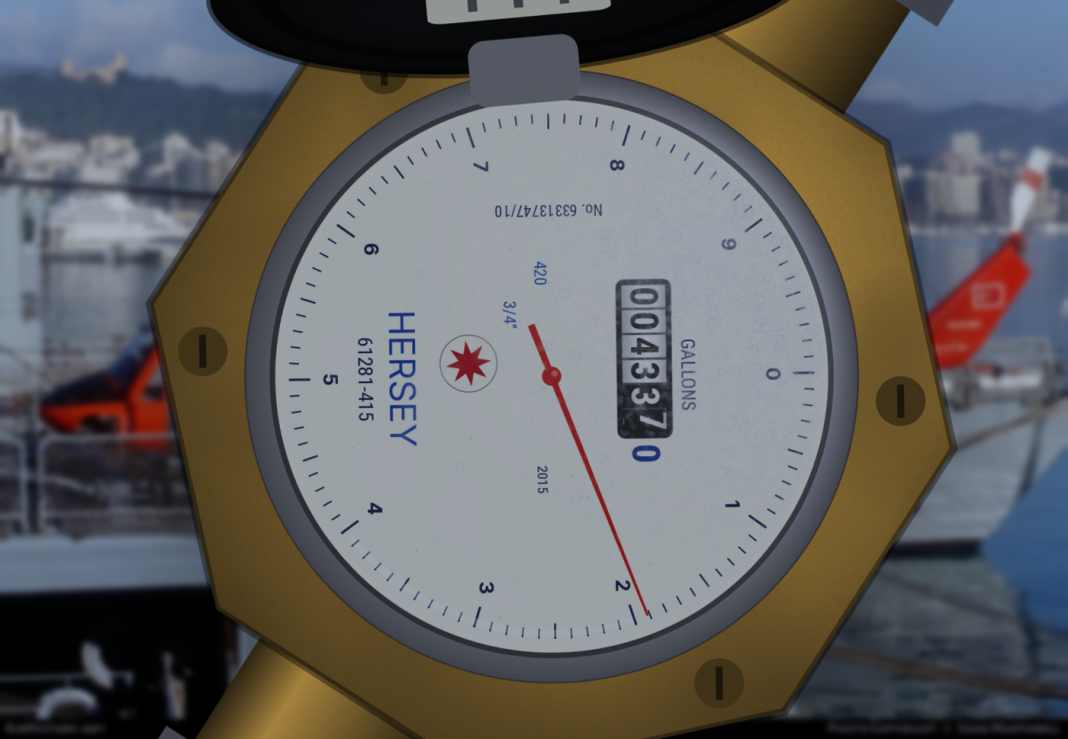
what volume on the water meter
43371.9 gal
